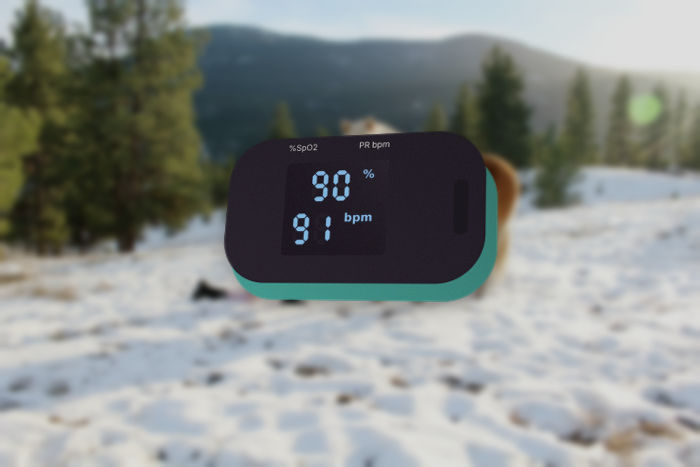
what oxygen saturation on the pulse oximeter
90 %
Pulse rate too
91 bpm
